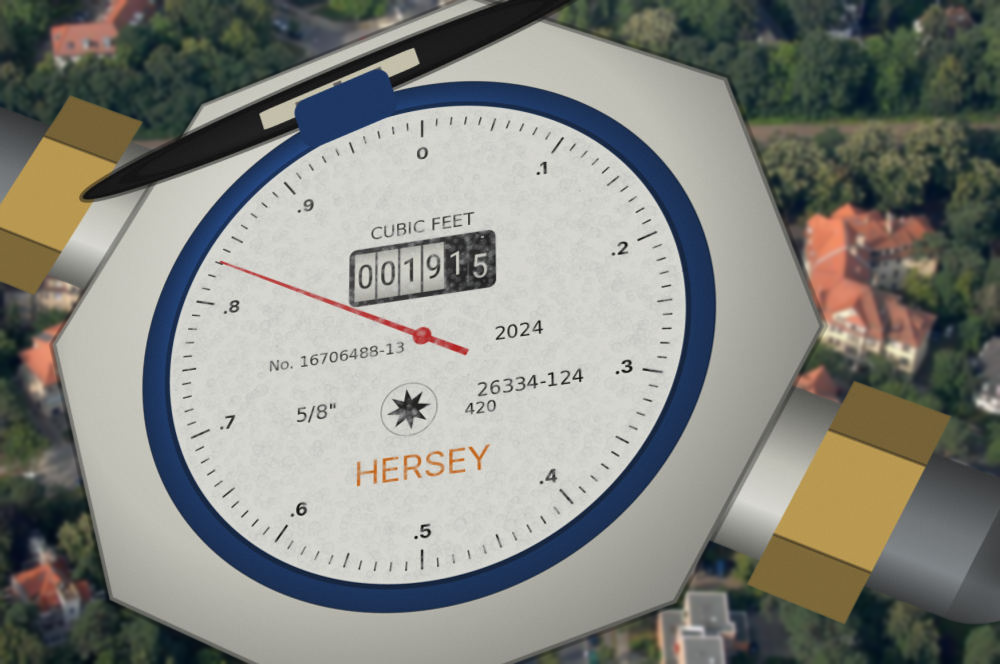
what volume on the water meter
1914.83 ft³
